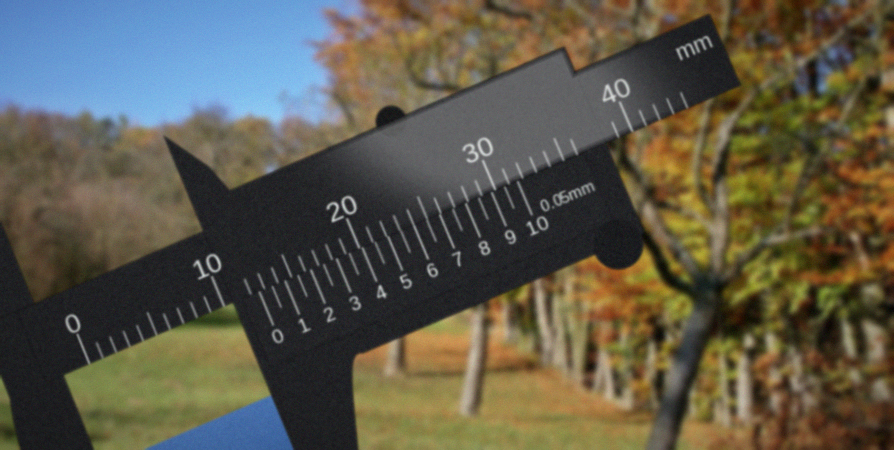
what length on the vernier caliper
12.6 mm
